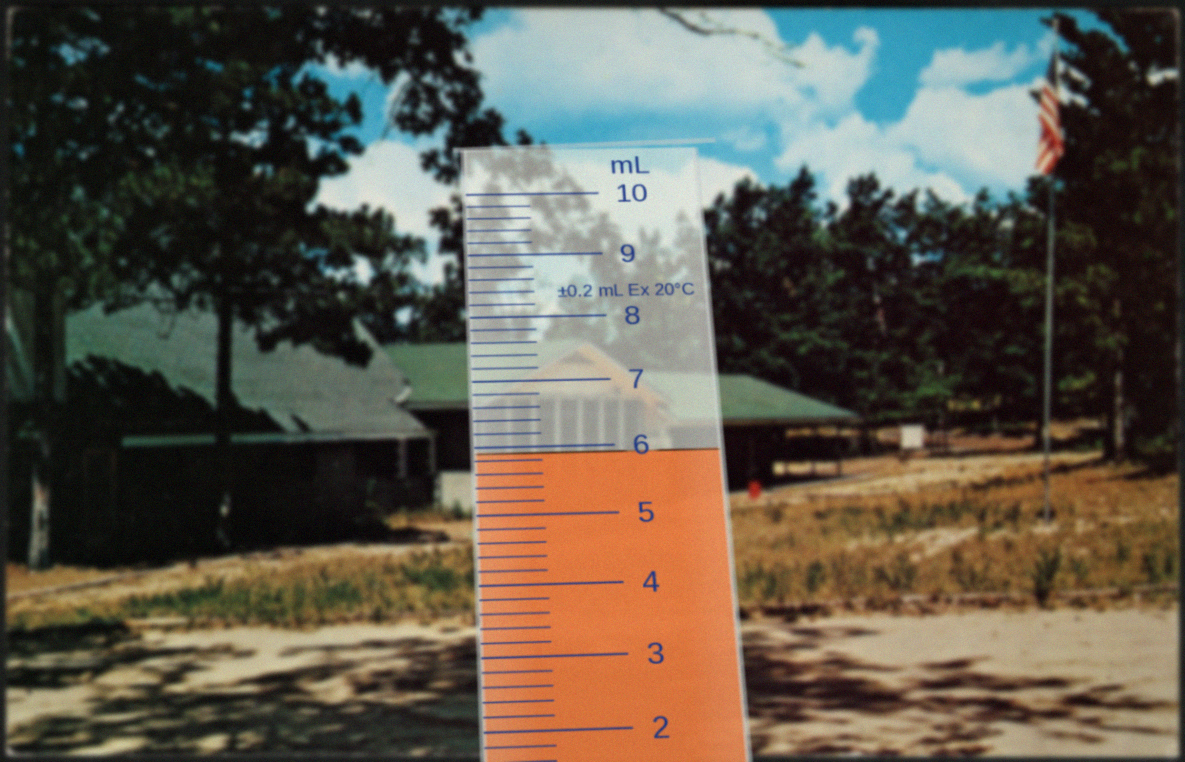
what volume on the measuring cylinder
5.9 mL
